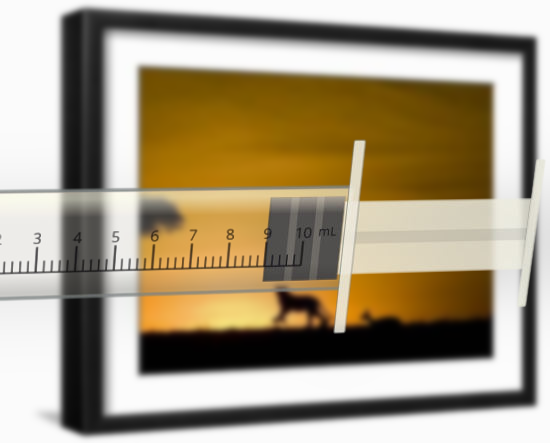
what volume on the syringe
9 mL
